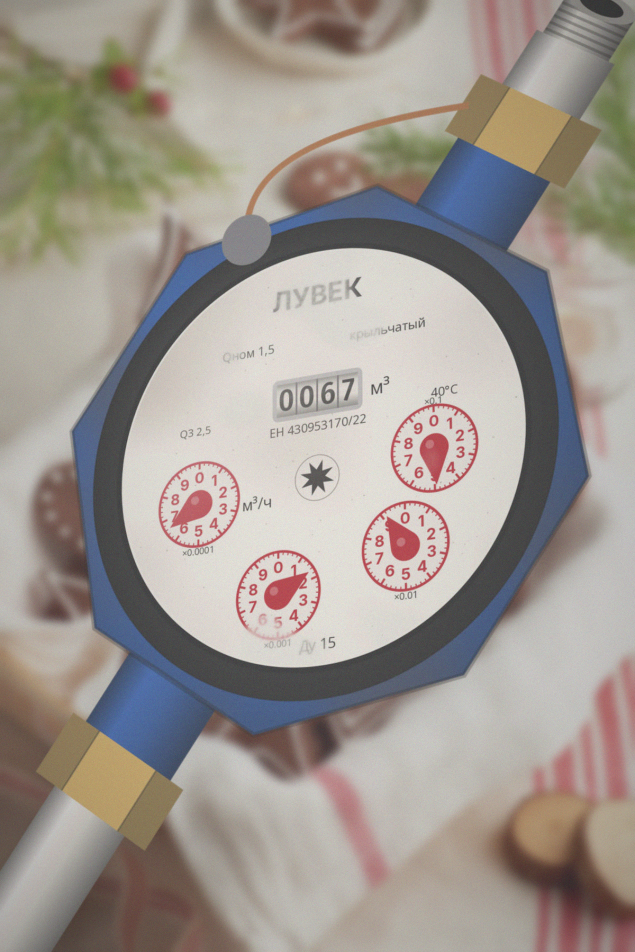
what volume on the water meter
67.4916 m³
